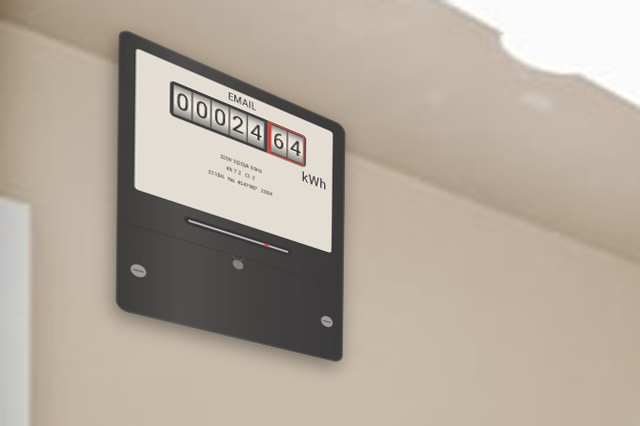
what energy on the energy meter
24.64 kWh
